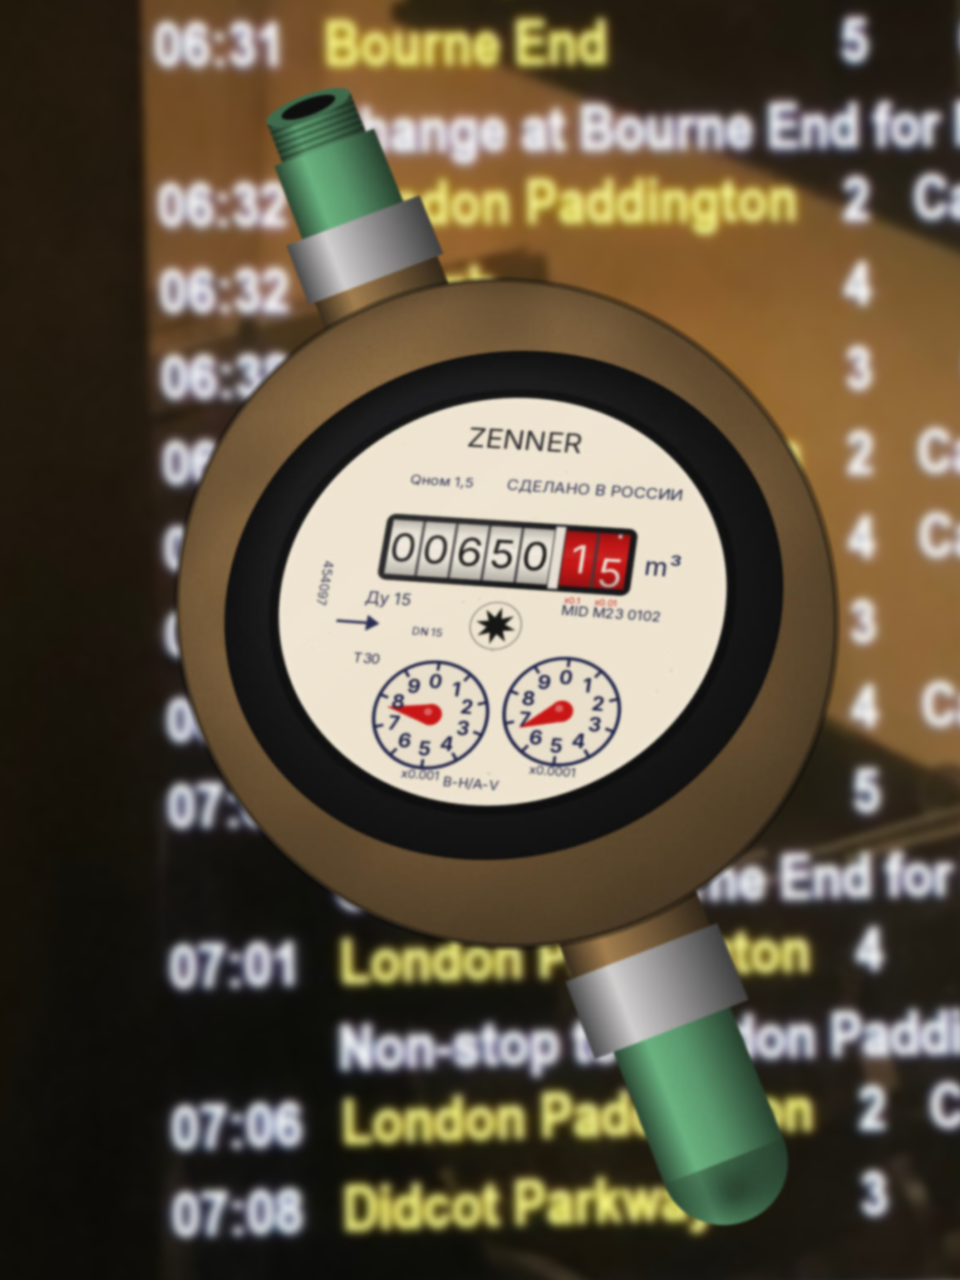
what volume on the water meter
650.1476 m³
